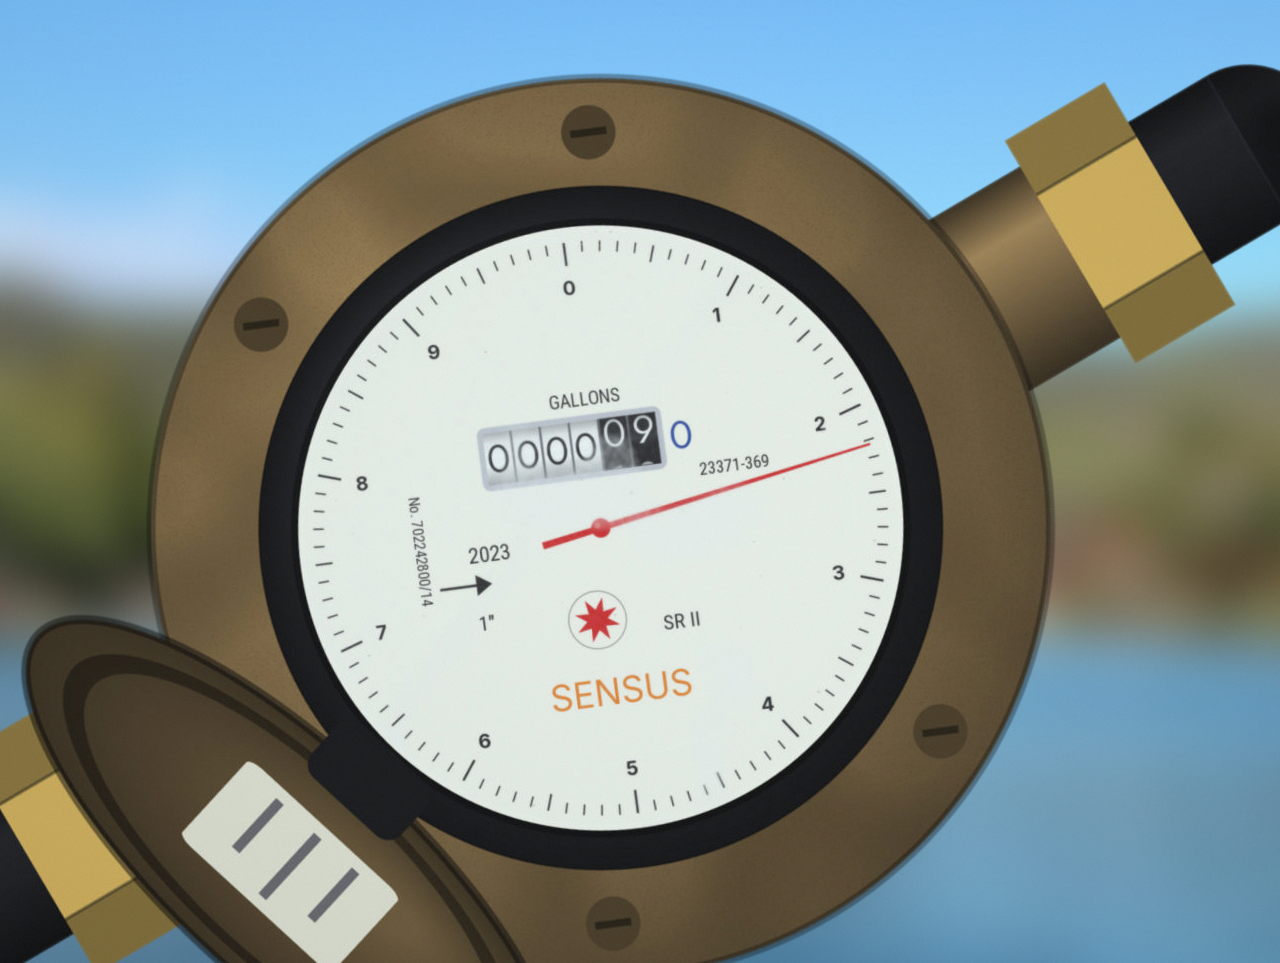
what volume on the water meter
92.2 gal
